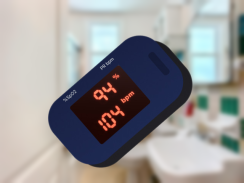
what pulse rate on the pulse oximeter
104 bpm
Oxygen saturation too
94 %
